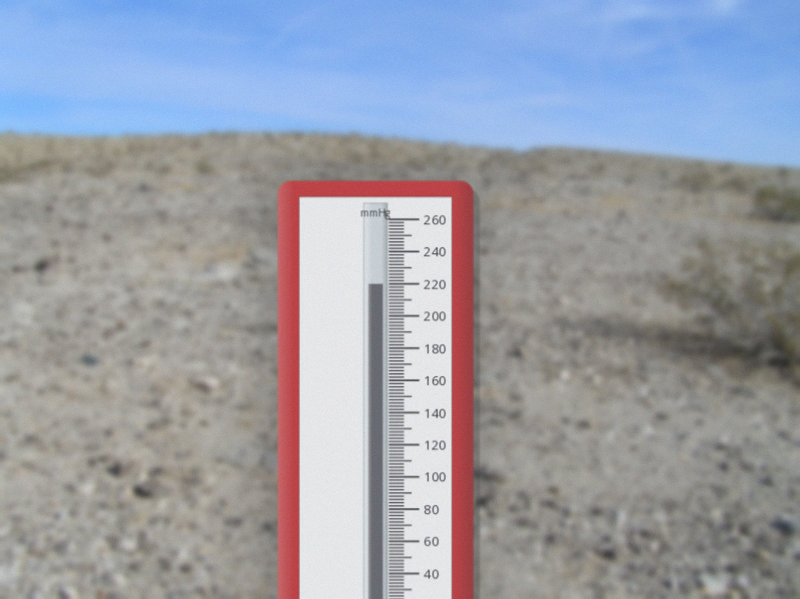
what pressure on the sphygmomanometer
220 mmHg
